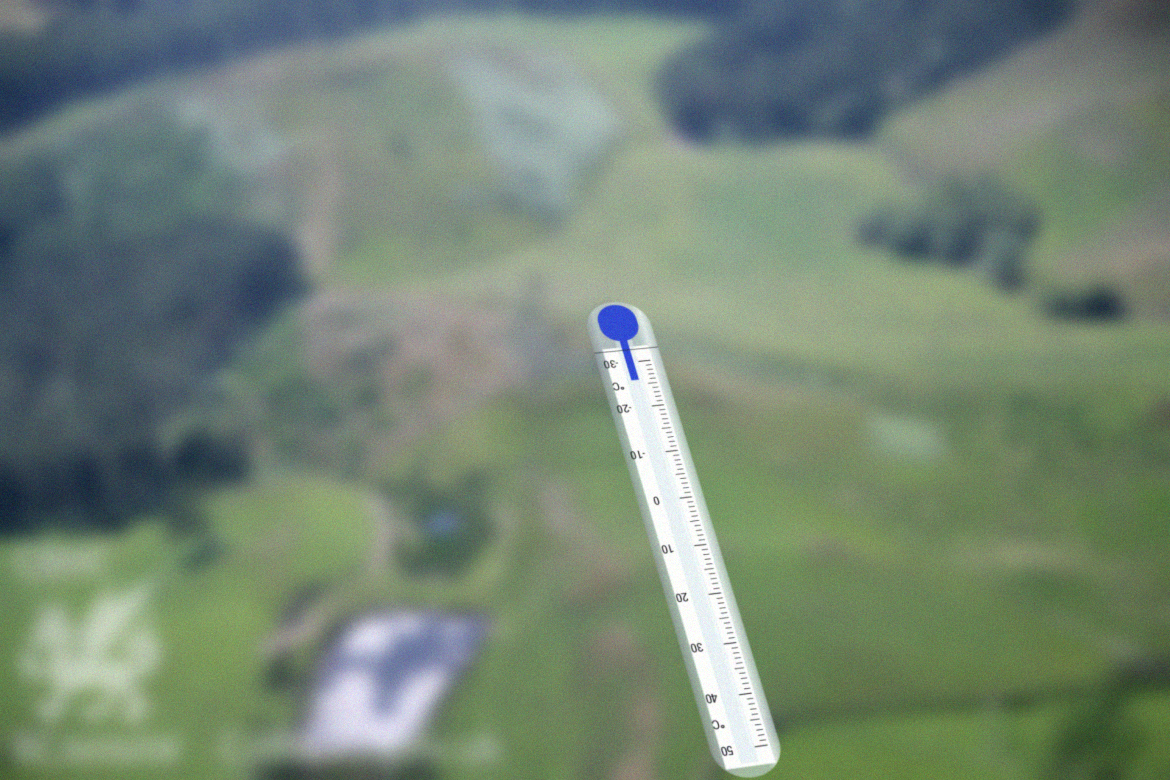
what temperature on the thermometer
-26 °C
